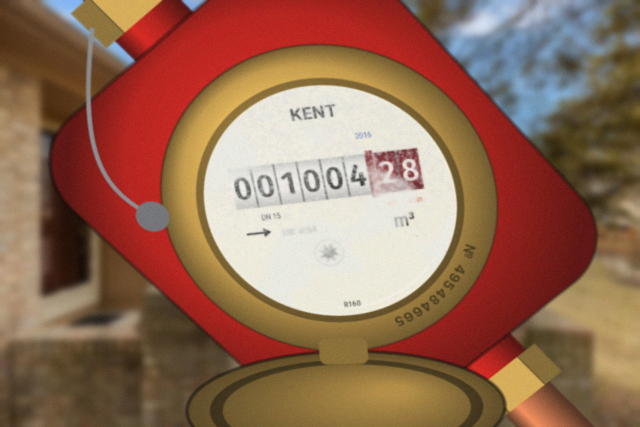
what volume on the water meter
1004.28 m³
